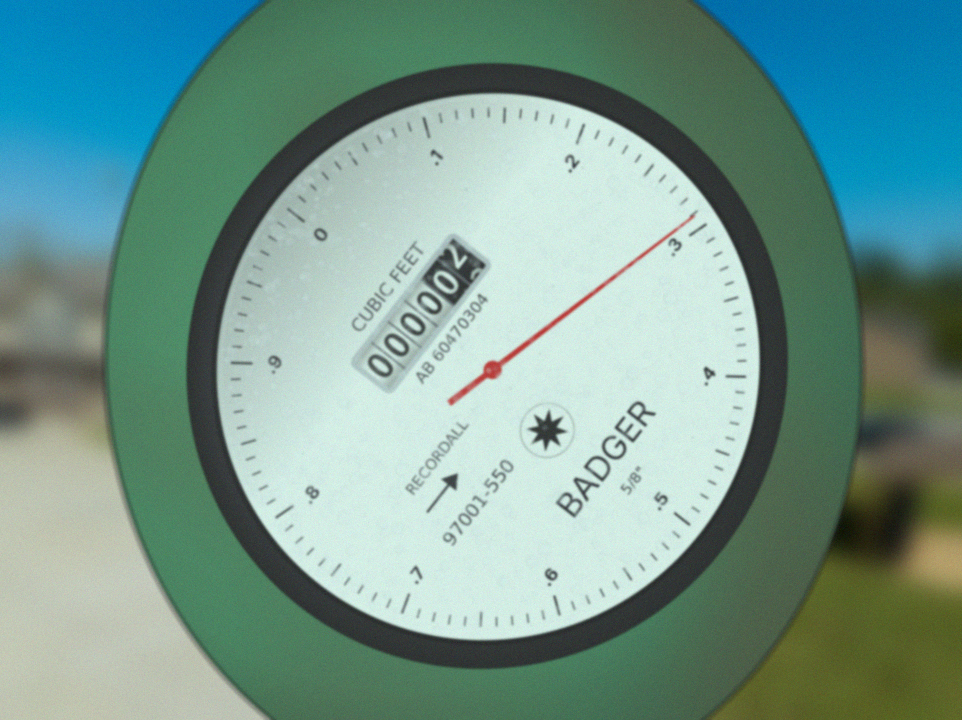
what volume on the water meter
2.29 ft³
